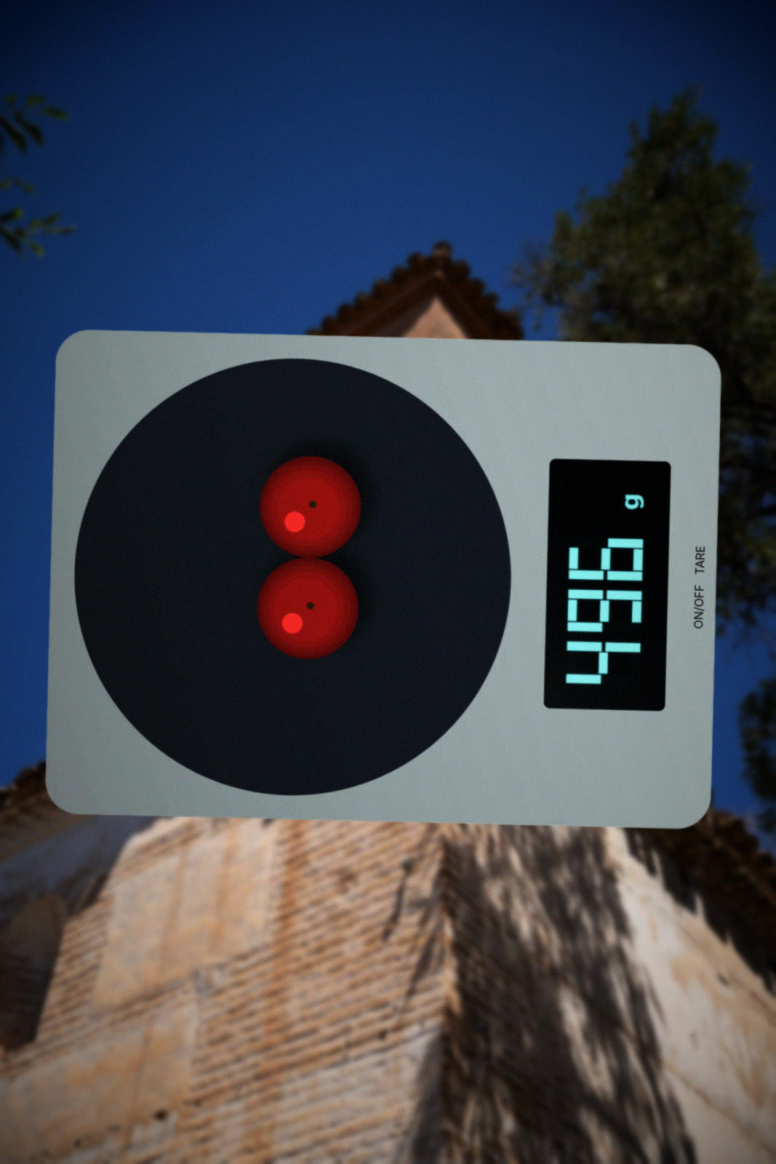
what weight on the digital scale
496 g
